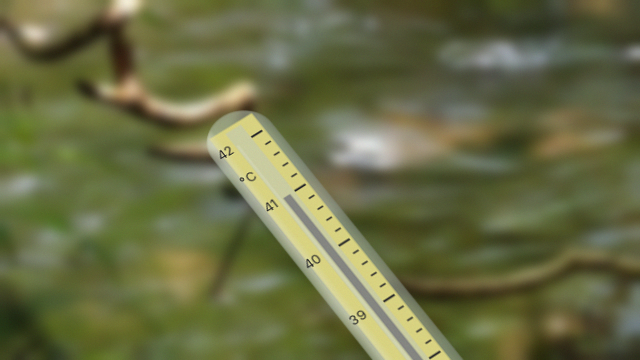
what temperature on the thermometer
41 °C
